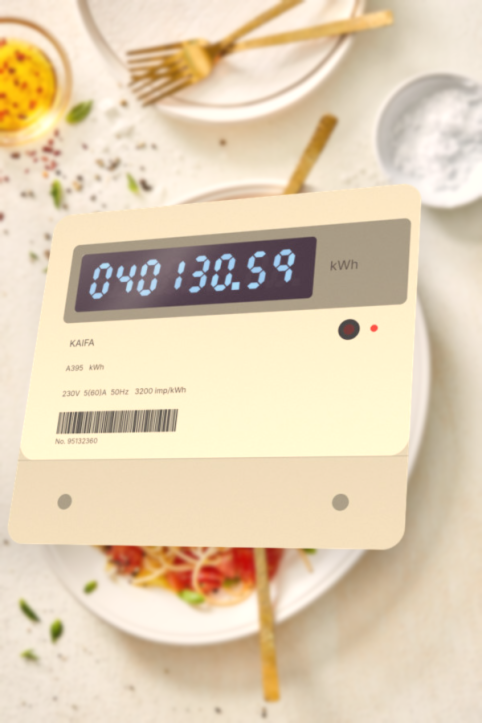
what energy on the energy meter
40130.59 kWh
